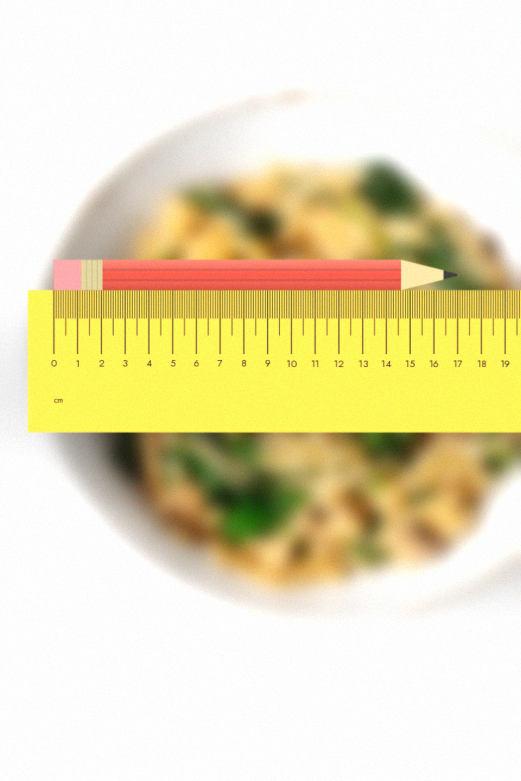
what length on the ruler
17 cm
